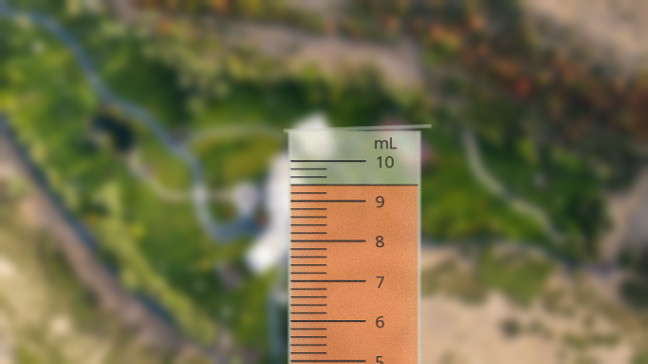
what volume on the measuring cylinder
9.4 mL
